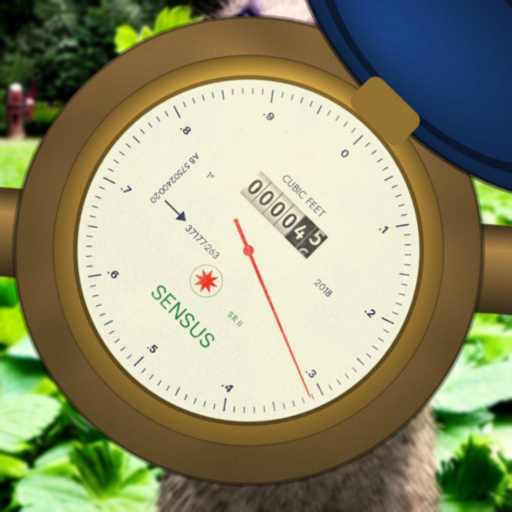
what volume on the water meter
45.31 ft³
